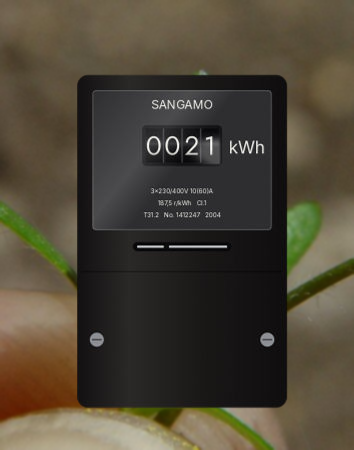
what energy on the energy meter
21 kWh
